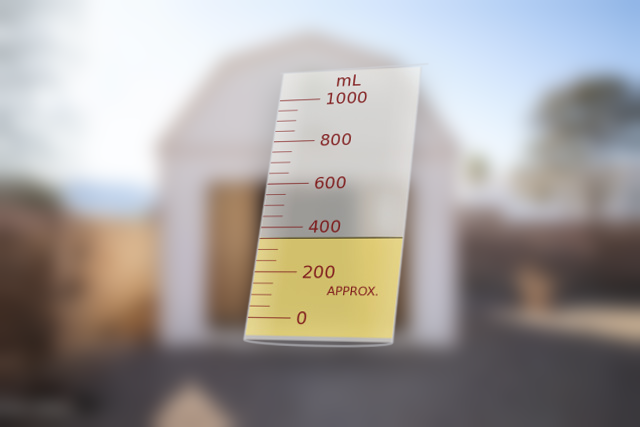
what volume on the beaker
350 mL
